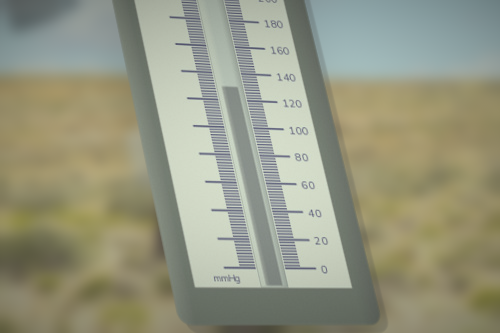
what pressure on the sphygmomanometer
130 mmHg
